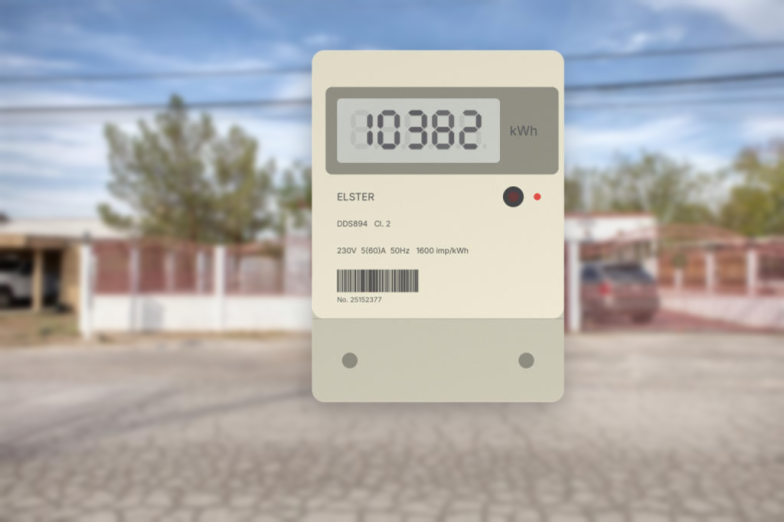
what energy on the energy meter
10382 kWh
